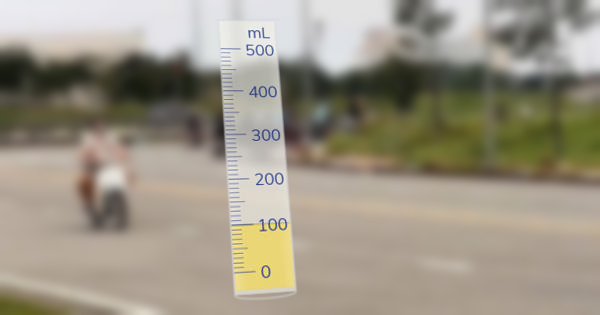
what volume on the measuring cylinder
100 mL
